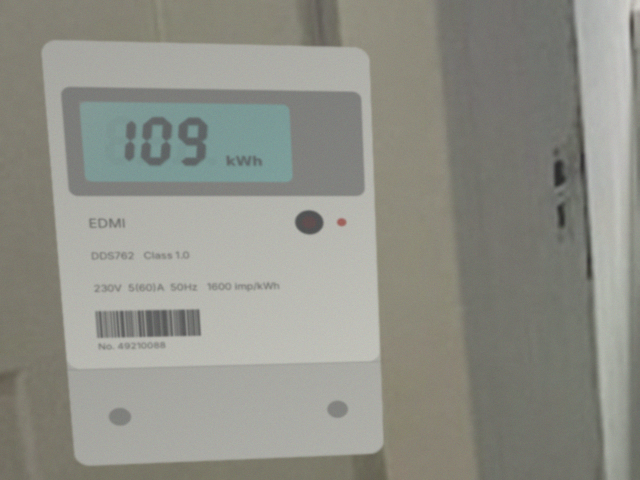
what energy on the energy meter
109 kWh
